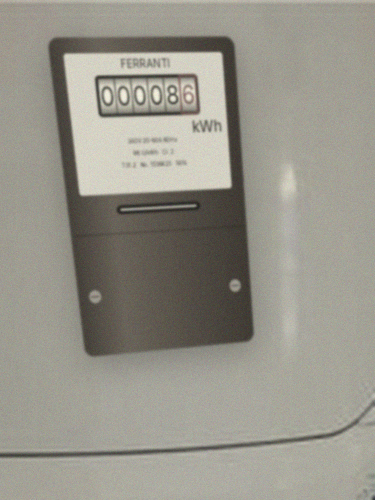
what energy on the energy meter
8.6 kWh
